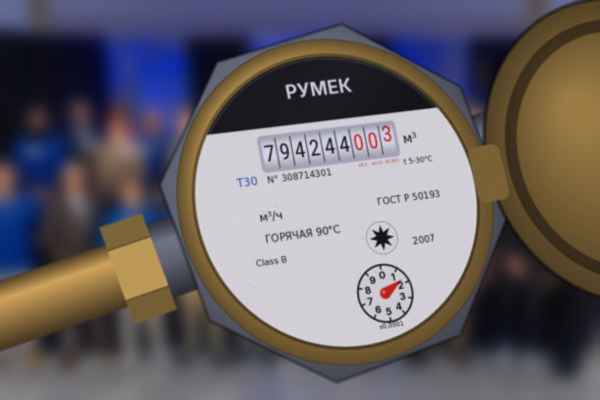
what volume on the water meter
794244.0031 m³
